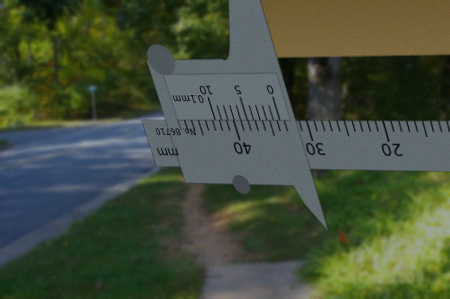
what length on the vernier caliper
33.6 mm
